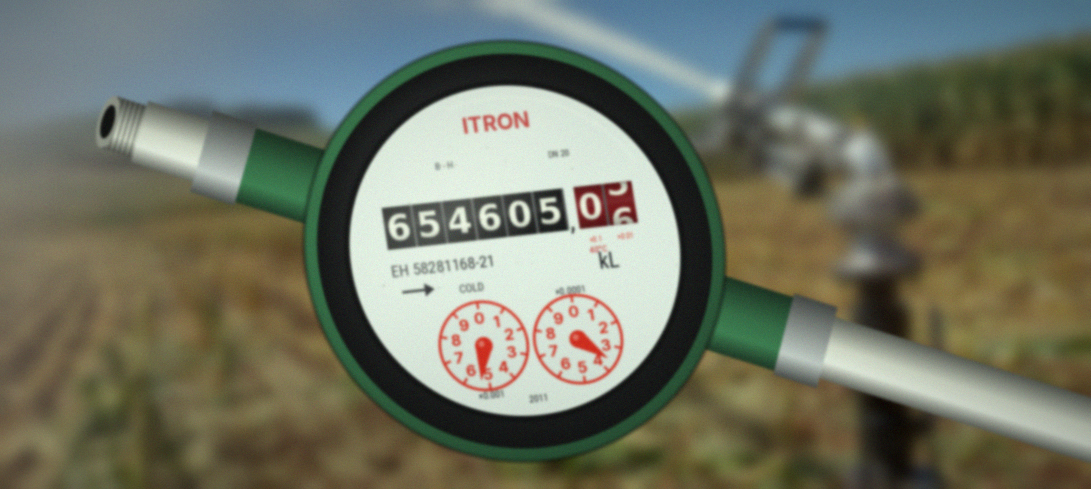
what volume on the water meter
654605.0553 kL
